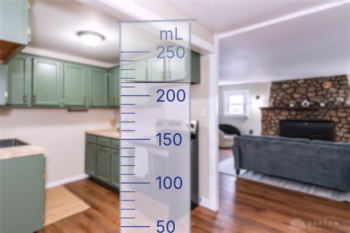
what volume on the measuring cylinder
215 mL
